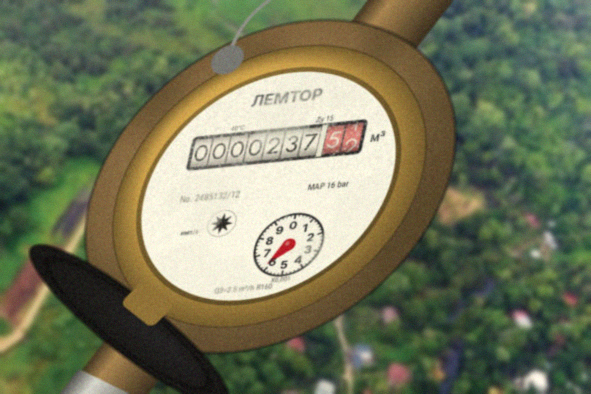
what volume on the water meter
237.516 m³
